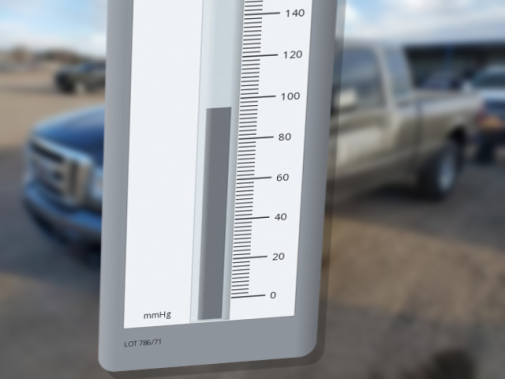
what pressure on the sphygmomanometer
96 mmHg
